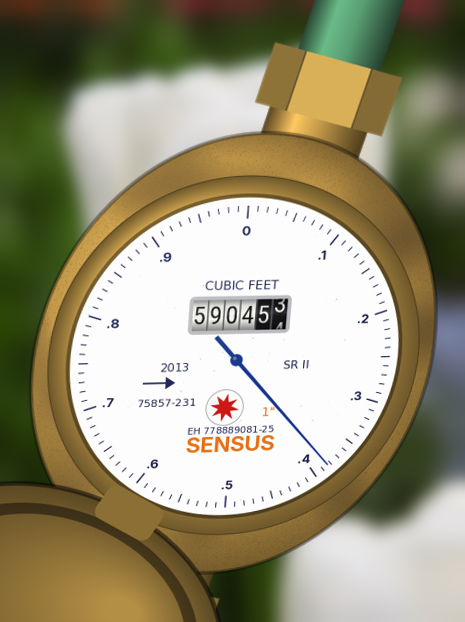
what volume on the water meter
590453.38 ft³
